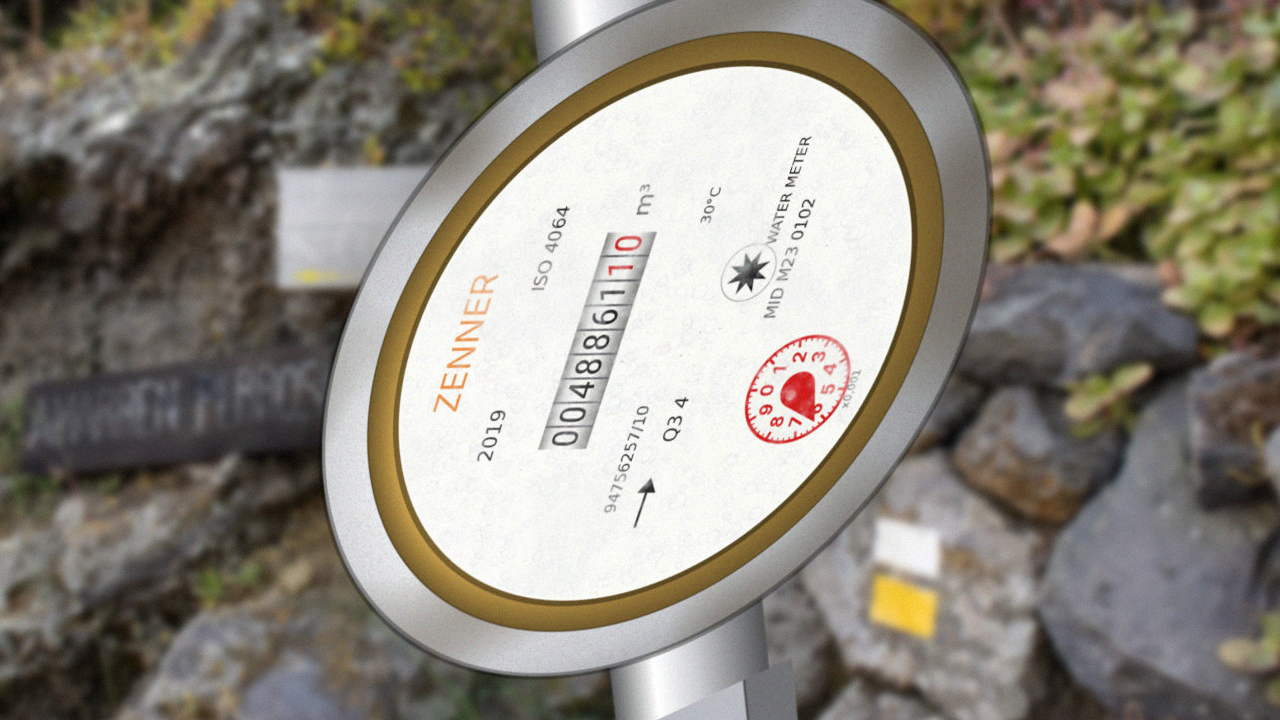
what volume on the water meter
48861.106 m³
